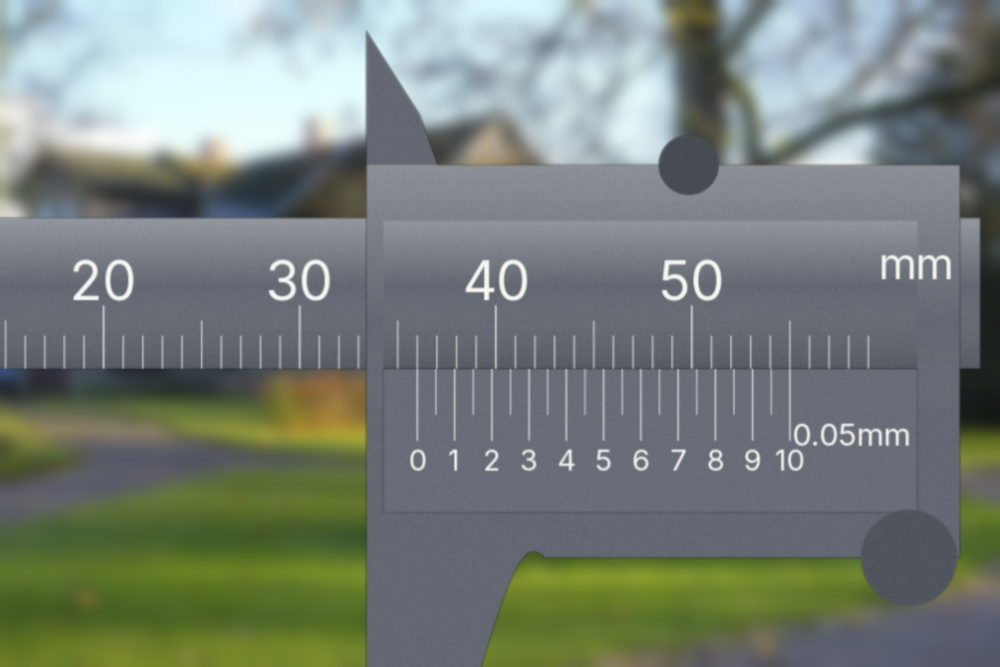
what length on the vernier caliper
36.0 mm
